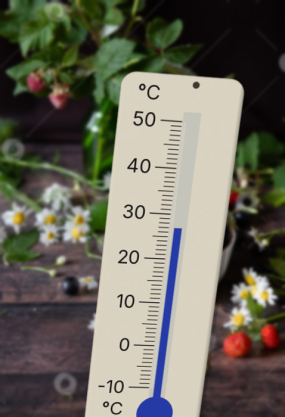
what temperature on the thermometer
27 °C
